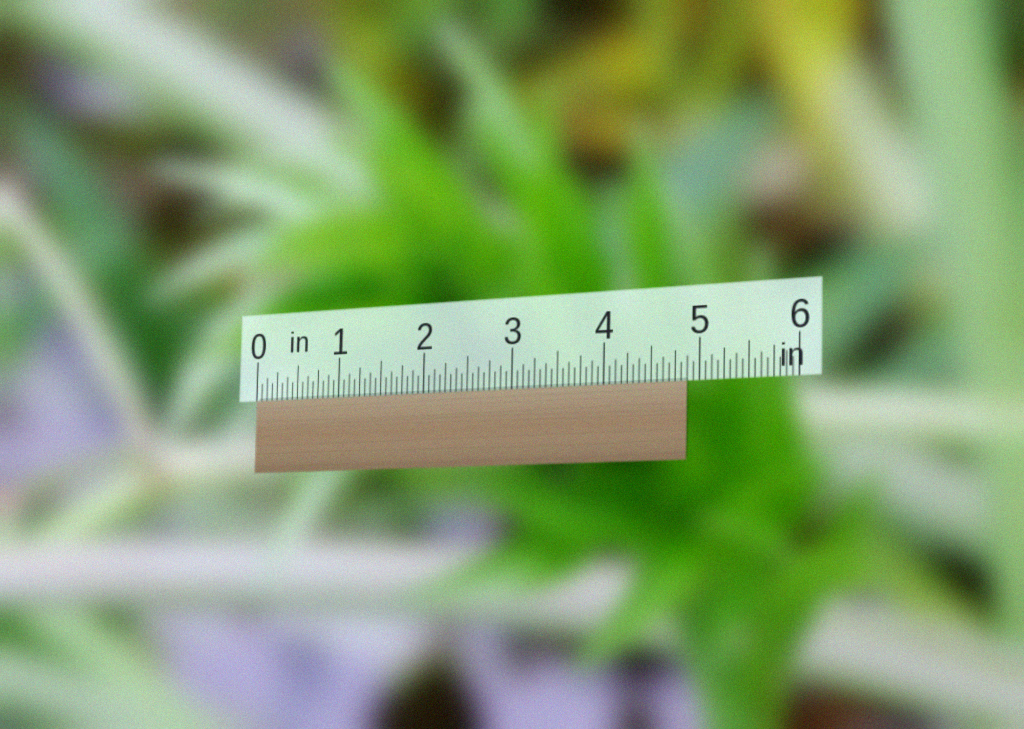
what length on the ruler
4.875 in
